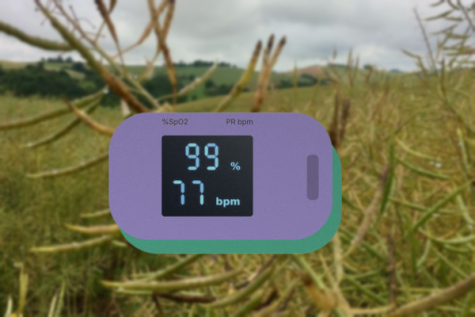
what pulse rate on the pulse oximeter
77 bpm
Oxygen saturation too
99 %
